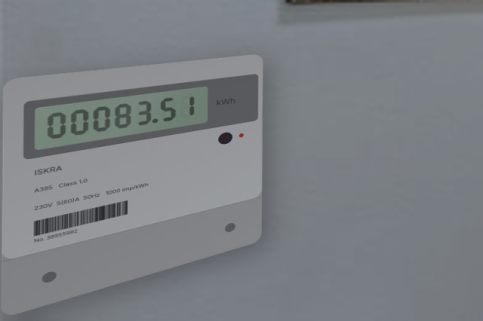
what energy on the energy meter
83.51 kWh
